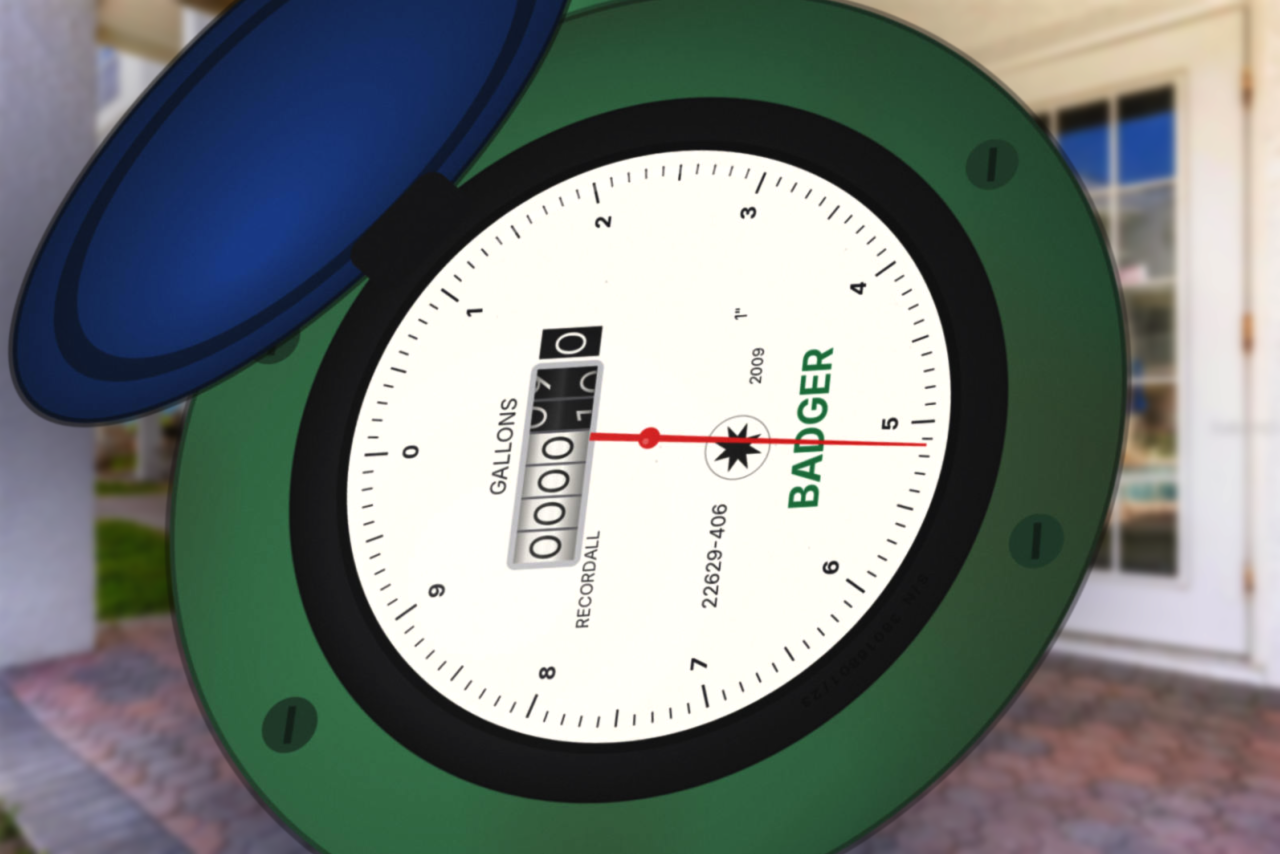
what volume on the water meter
95.1 gal
